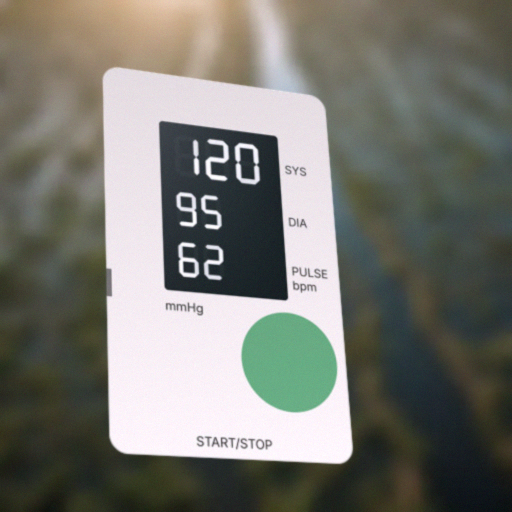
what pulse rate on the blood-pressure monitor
62 bpm
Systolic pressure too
120 mmHg
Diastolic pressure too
95 mmHg
